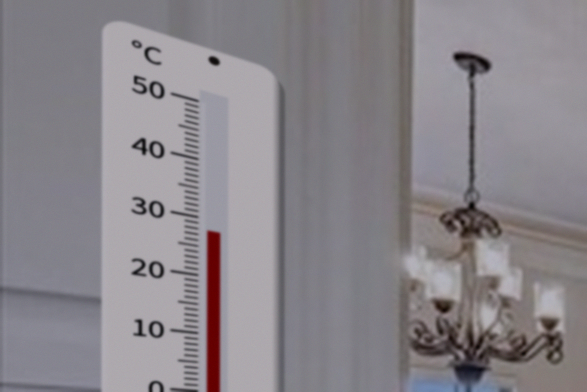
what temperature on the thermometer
28 °C
